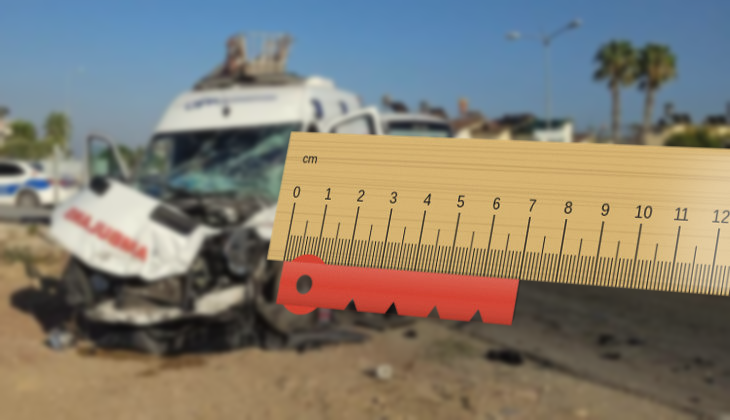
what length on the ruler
7 cm
